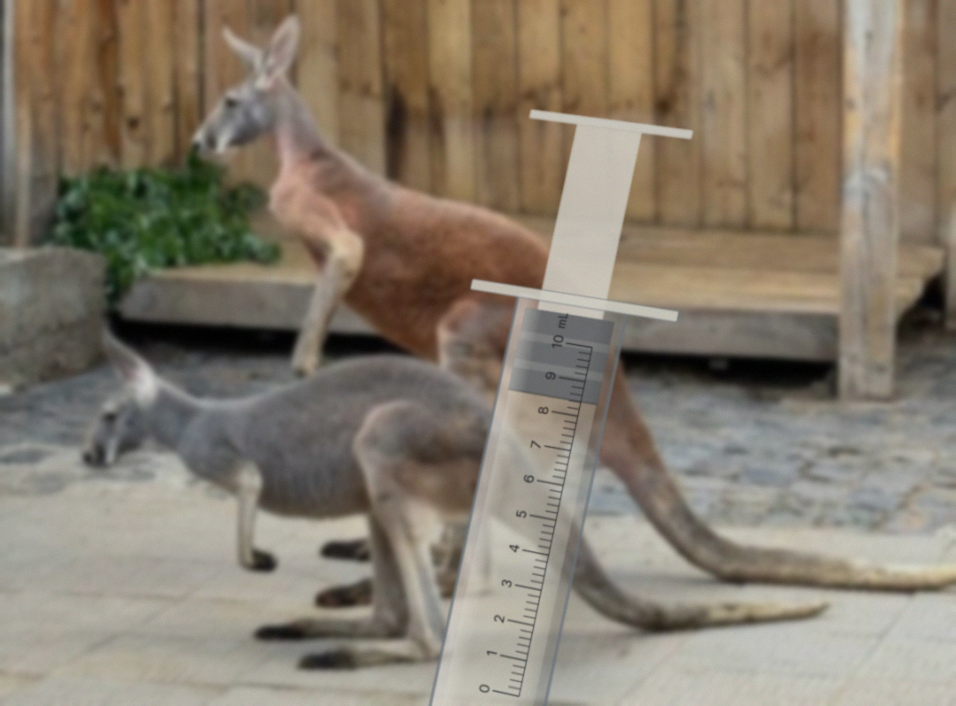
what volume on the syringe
8.4 mL
